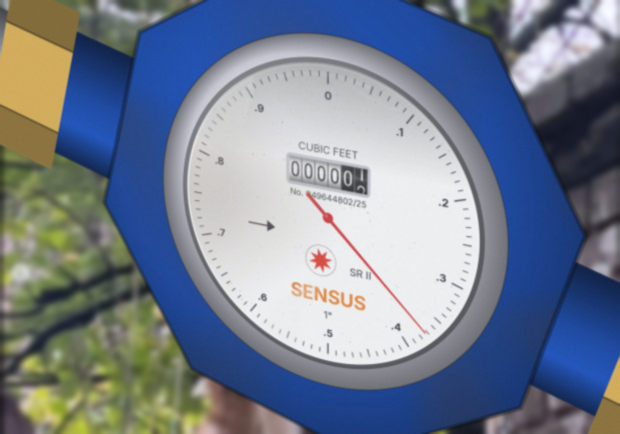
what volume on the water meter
1.37 ft³
